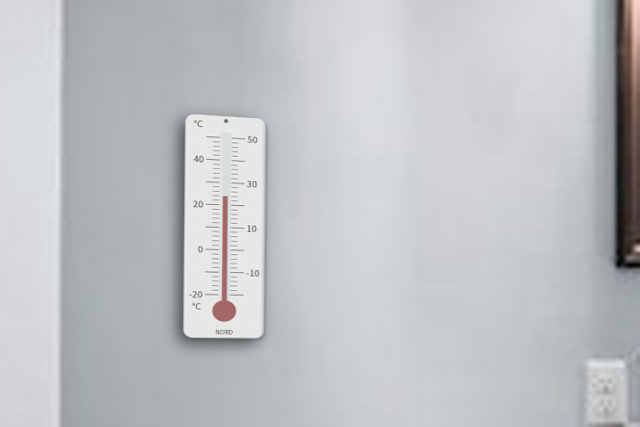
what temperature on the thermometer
24 °C
